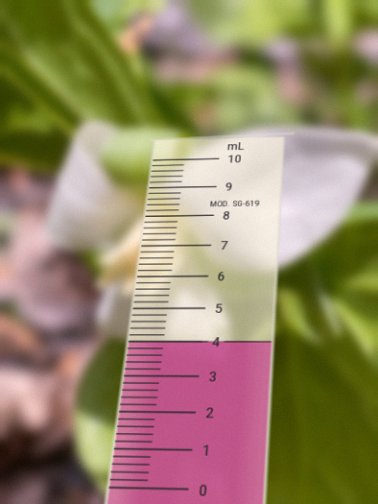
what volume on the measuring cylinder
4 mL
